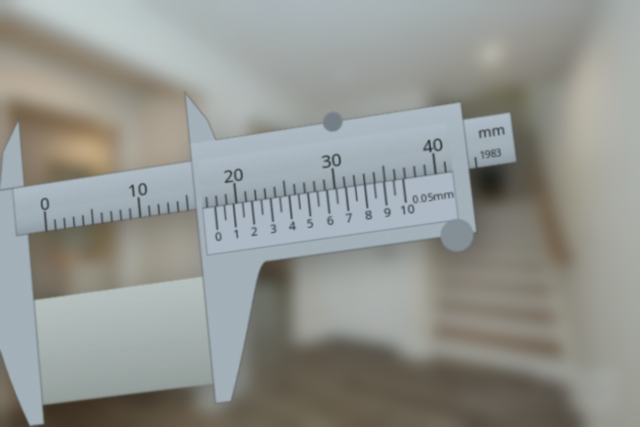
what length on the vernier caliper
17.8 mm
